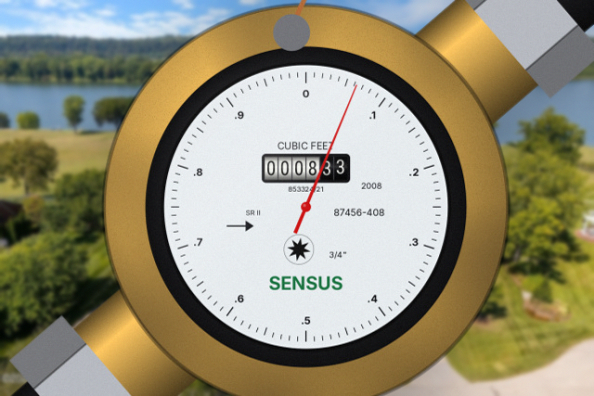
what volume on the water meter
833.06 ft³
